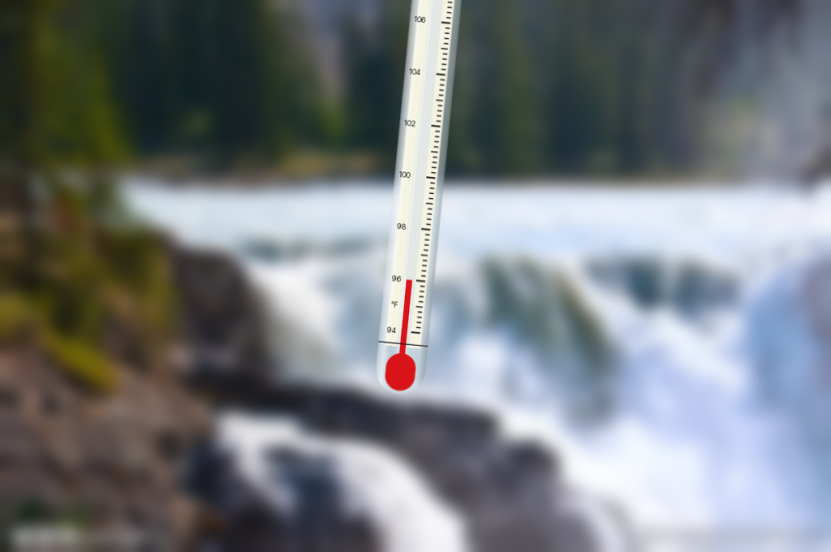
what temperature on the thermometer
96 °F
